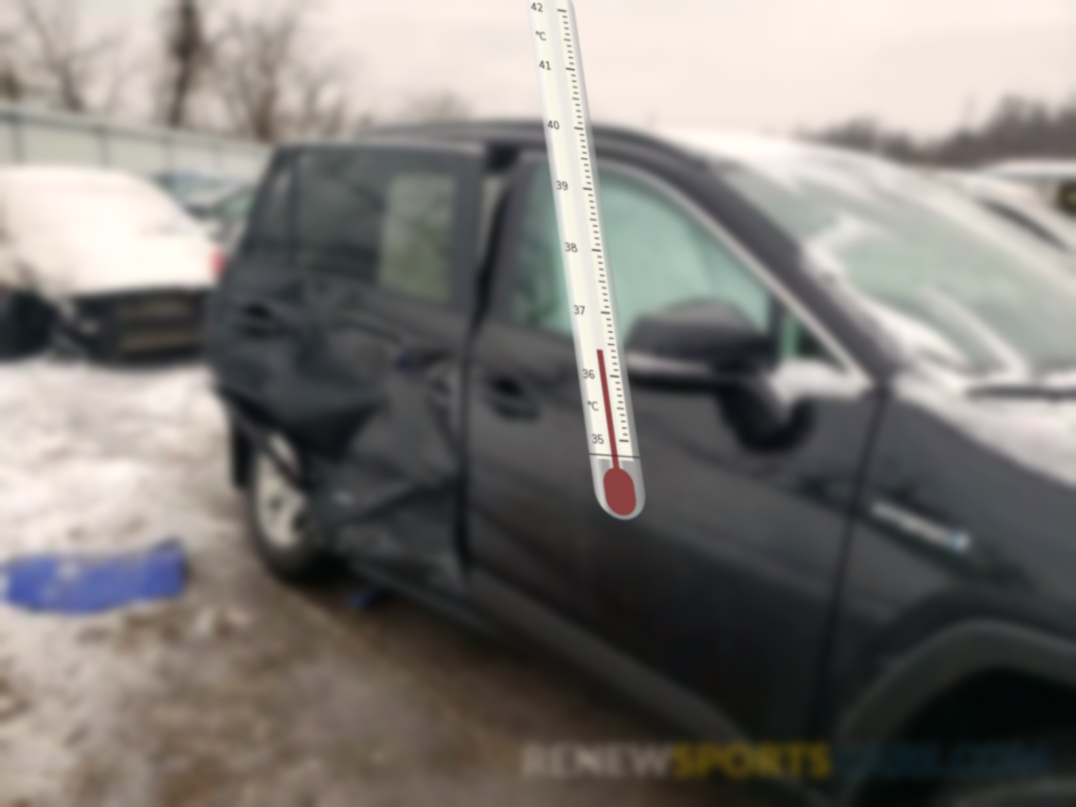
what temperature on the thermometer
36.4 °C
